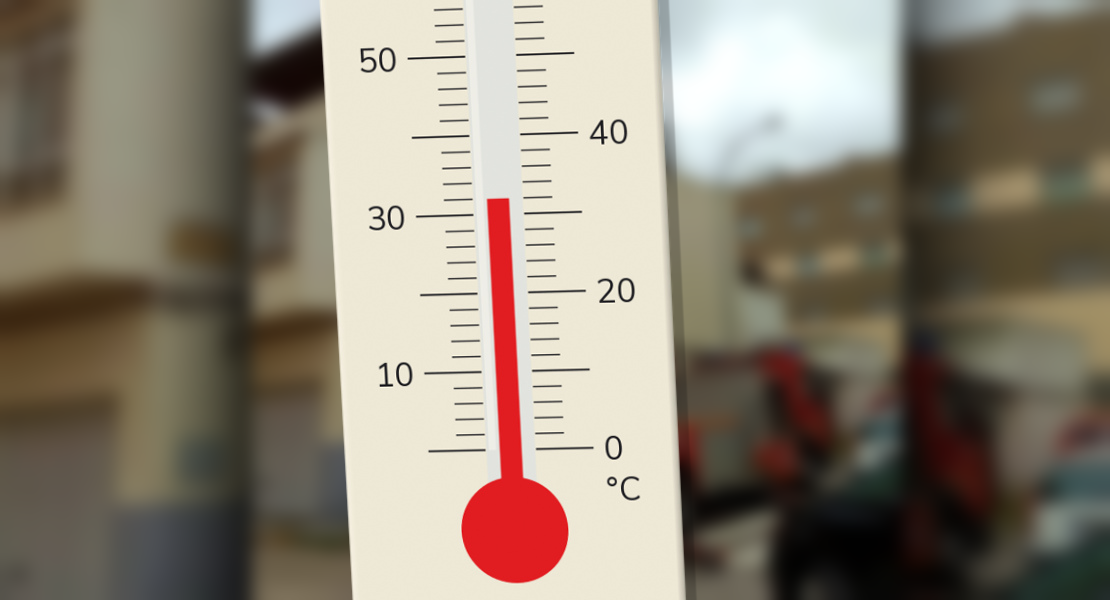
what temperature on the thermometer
32 °C
